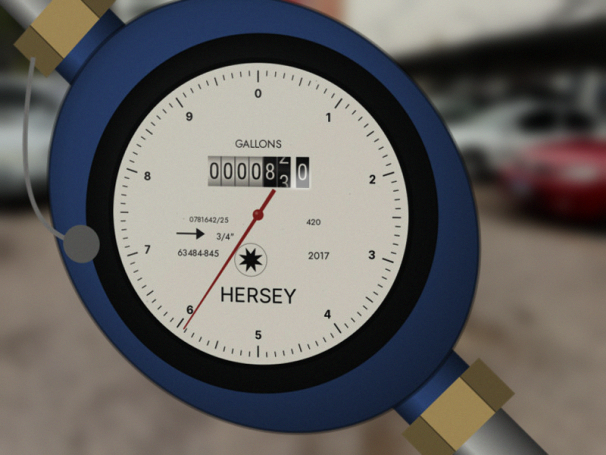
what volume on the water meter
825.9 gal
